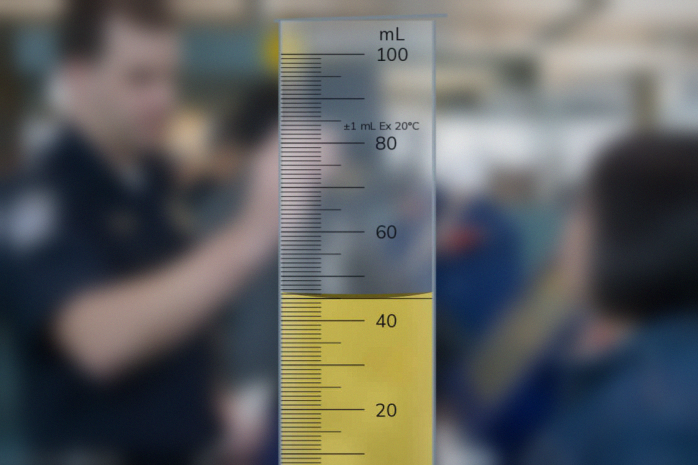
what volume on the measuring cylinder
45 mL
